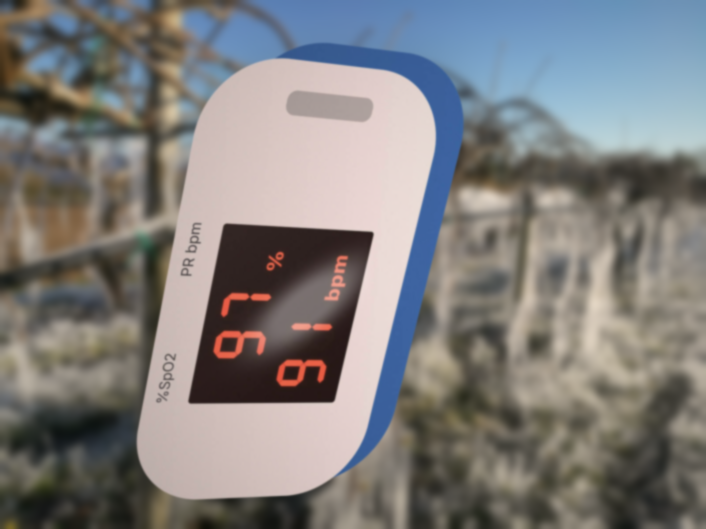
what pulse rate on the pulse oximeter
91 bpm
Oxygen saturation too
97 %
